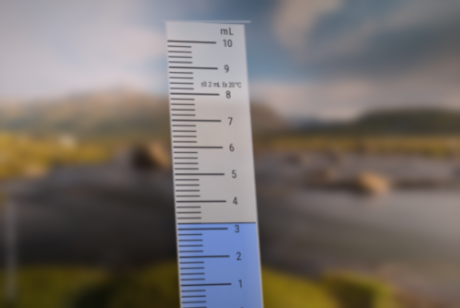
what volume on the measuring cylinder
3.2 mL
